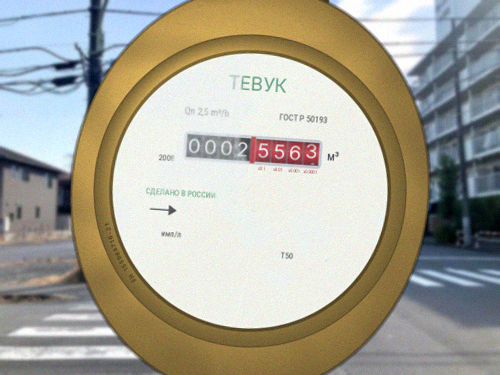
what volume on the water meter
2.5563 m³
